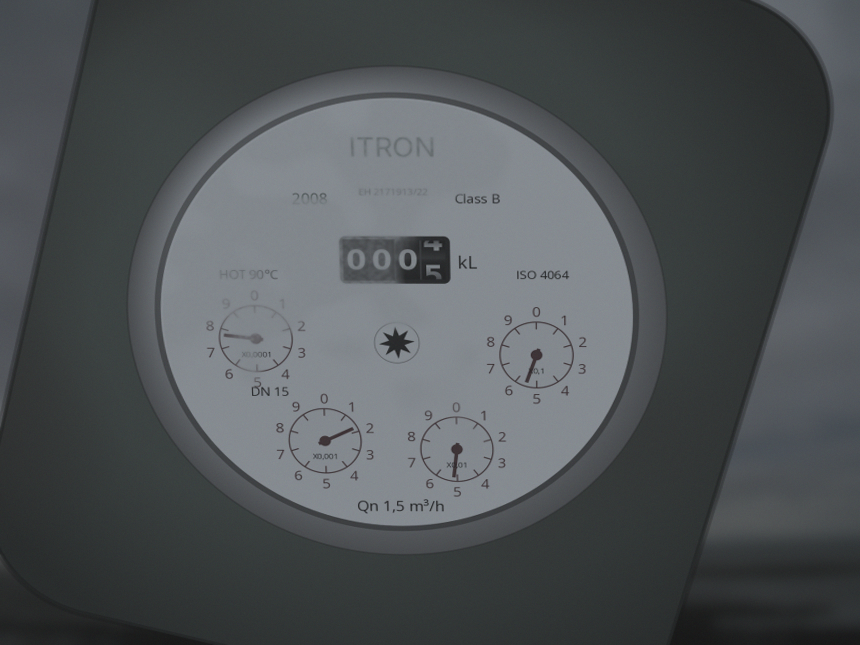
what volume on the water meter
4.5517 kL
